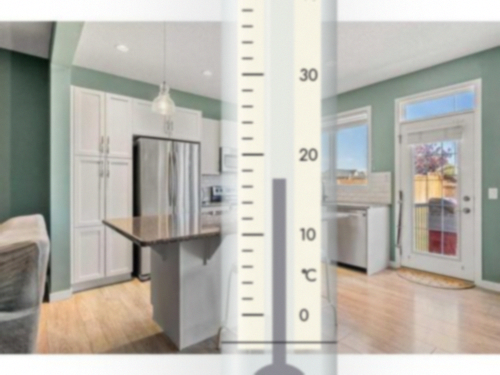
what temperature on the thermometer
17 °C
